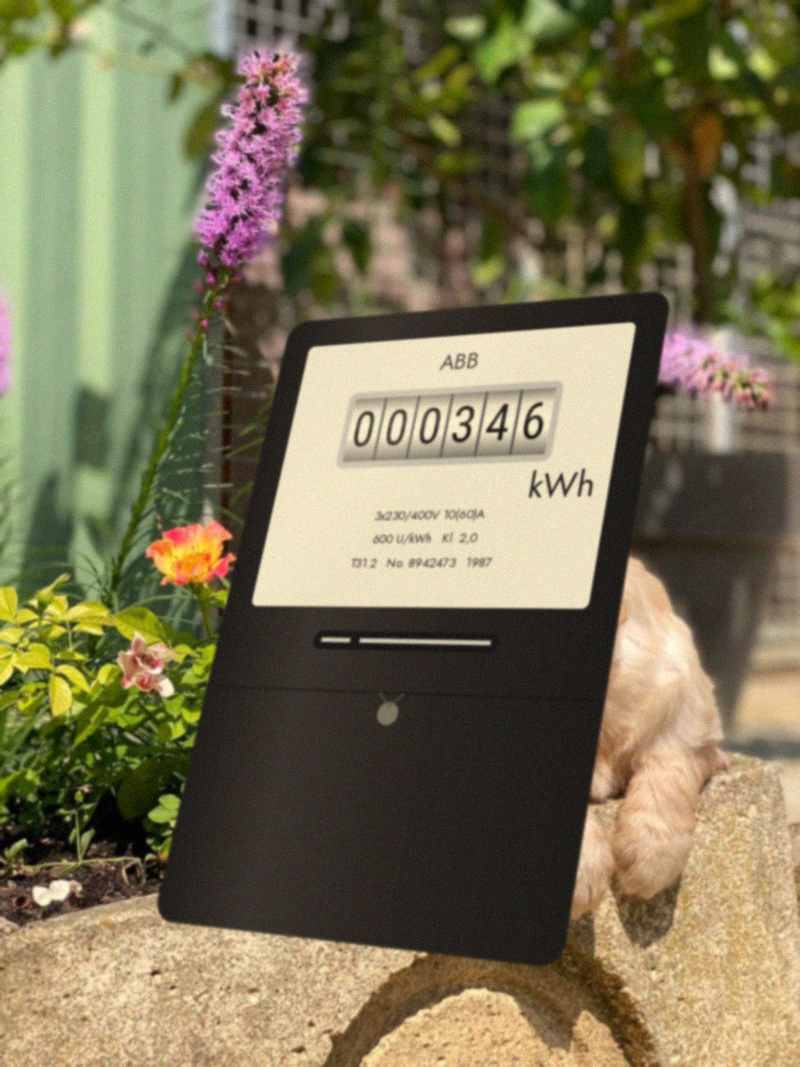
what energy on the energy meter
346 kWh
